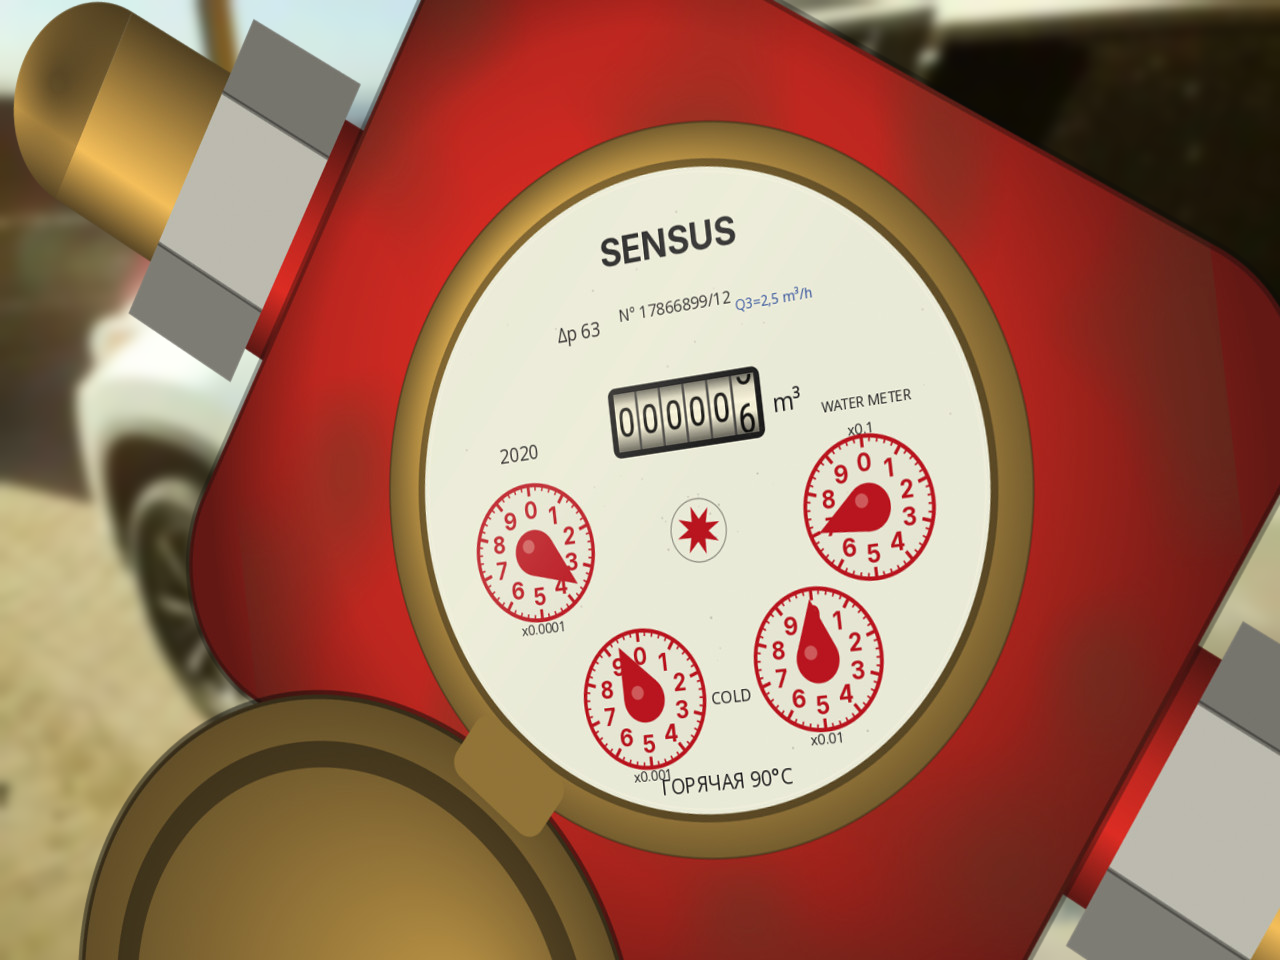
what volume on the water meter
5.6993 m³
